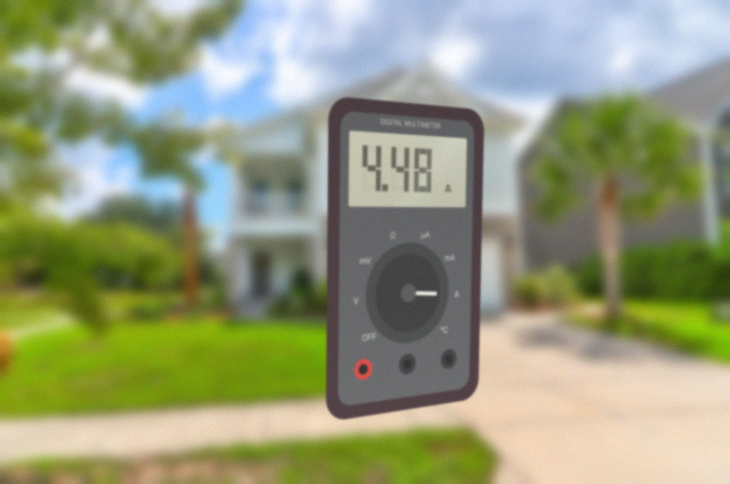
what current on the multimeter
4.48 A
